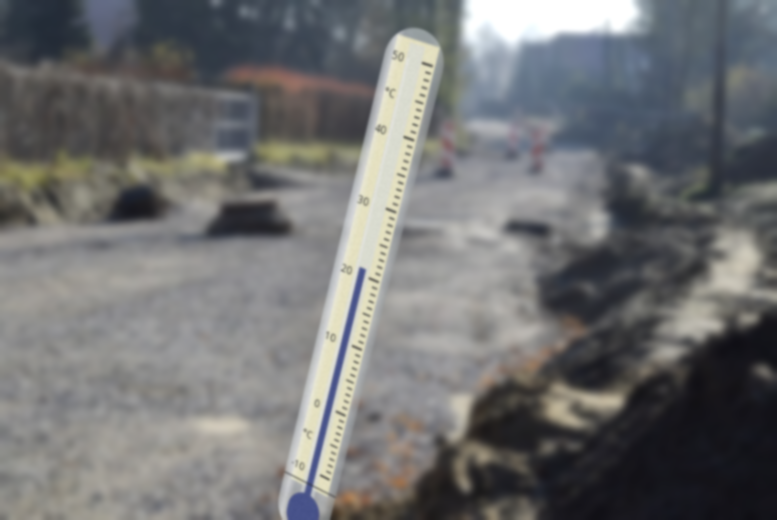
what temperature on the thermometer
21 °C
